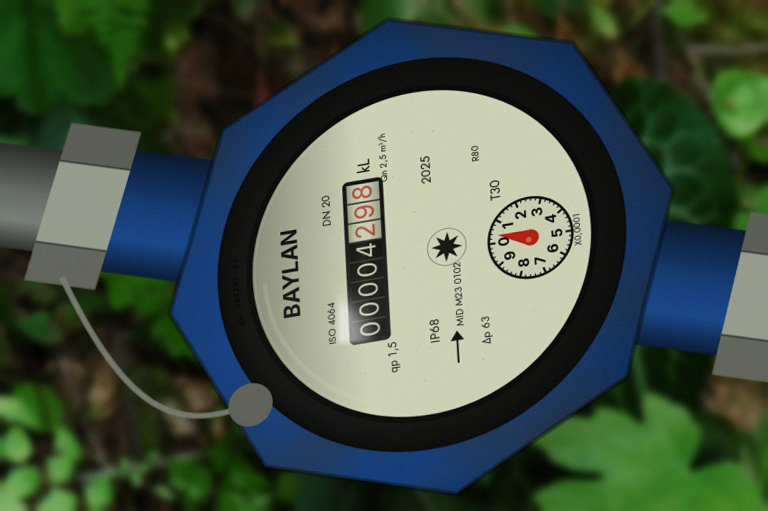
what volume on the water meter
4.2980 kL
